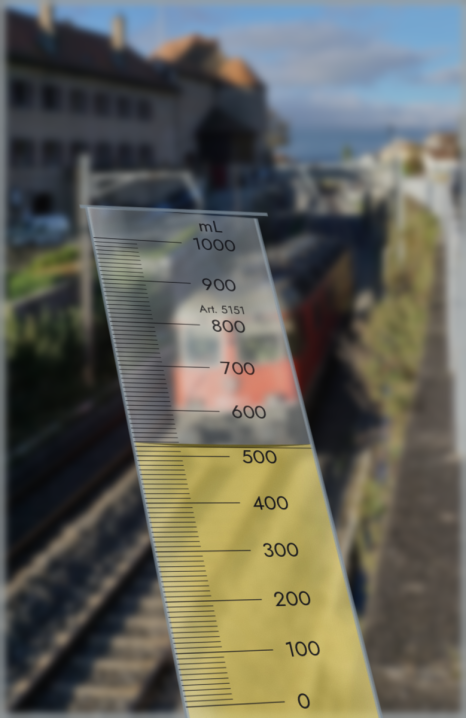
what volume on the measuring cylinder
520 mL
